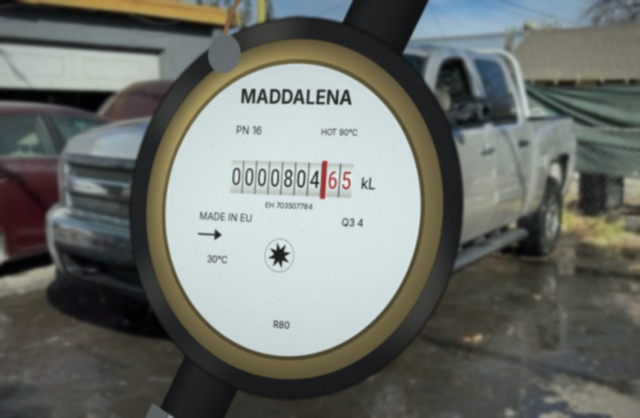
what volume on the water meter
804.65 kL
